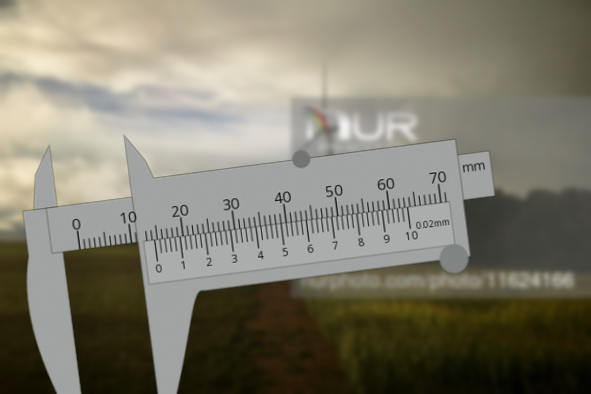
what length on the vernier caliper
14.5 mm
